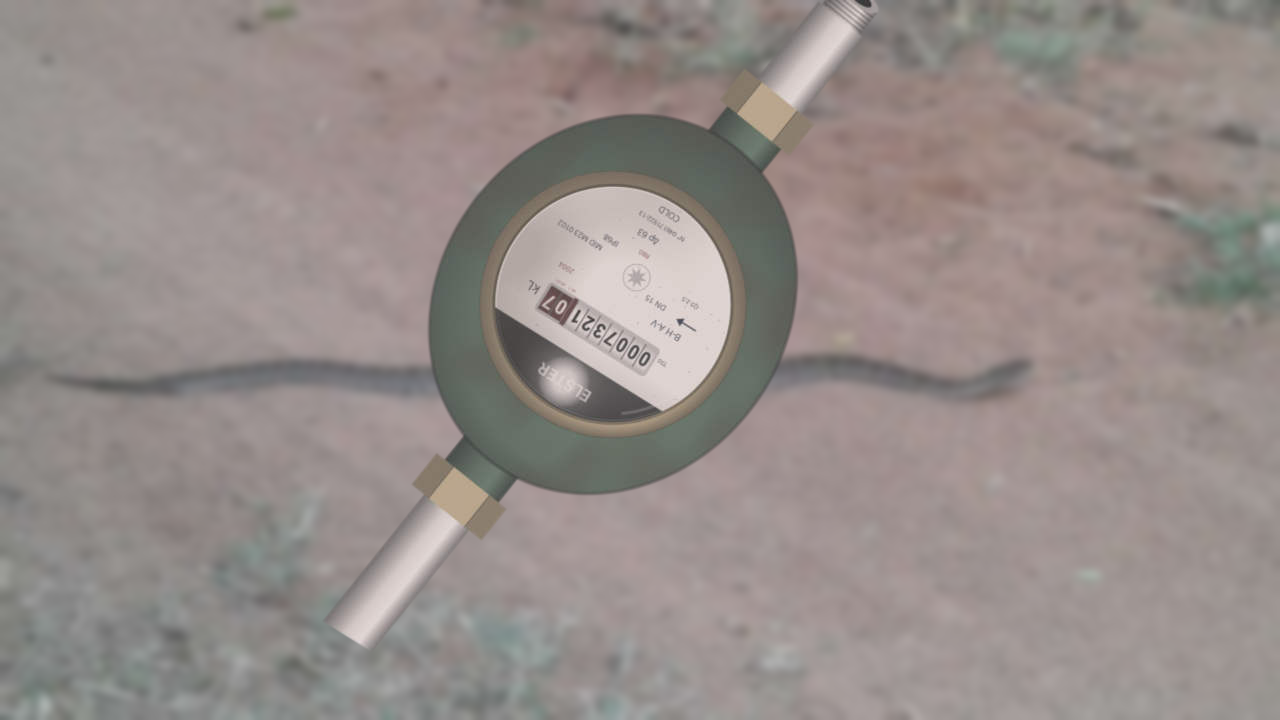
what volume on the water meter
7321.07 kL
